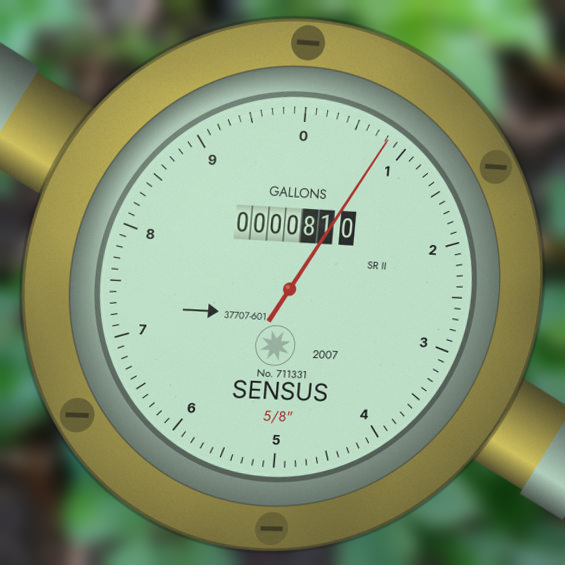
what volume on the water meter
810.8 gal
